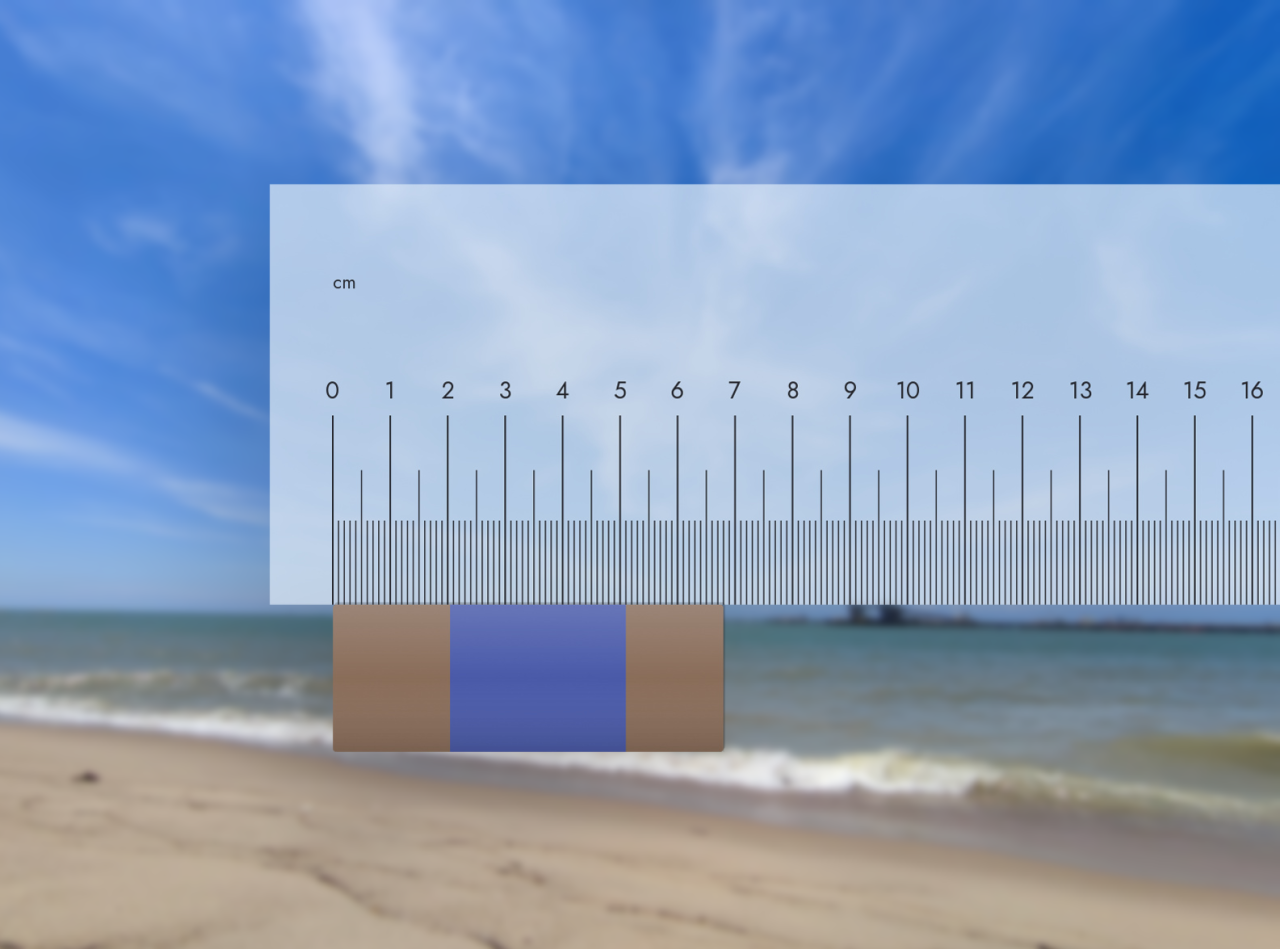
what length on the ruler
6.8 cm
